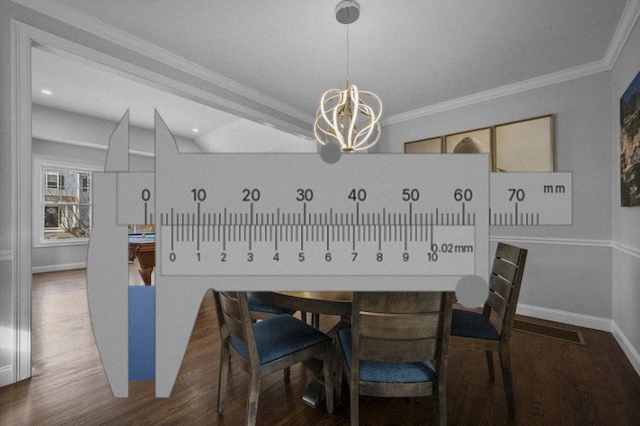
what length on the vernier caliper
5.0 mm
